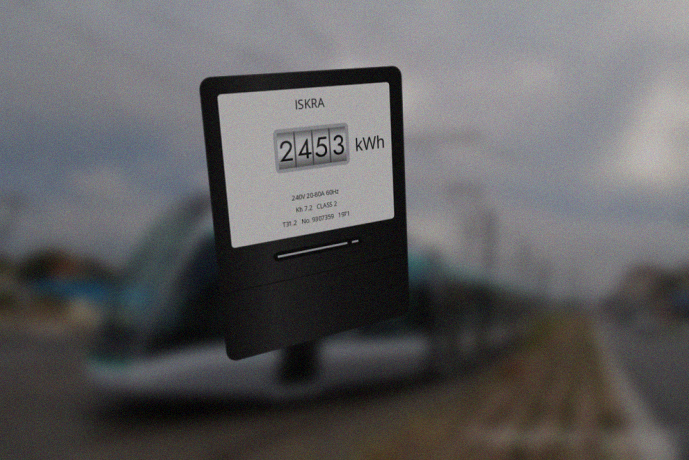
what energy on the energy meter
2453 kWh
